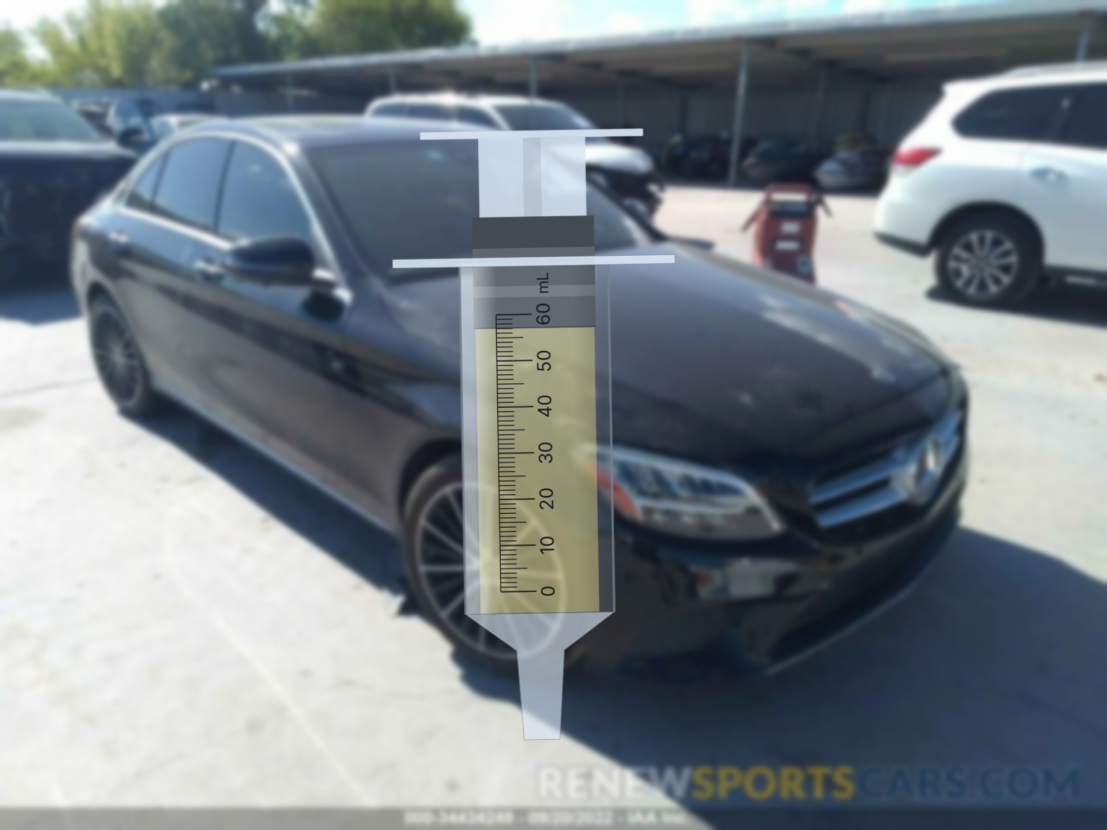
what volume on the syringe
57 mL
